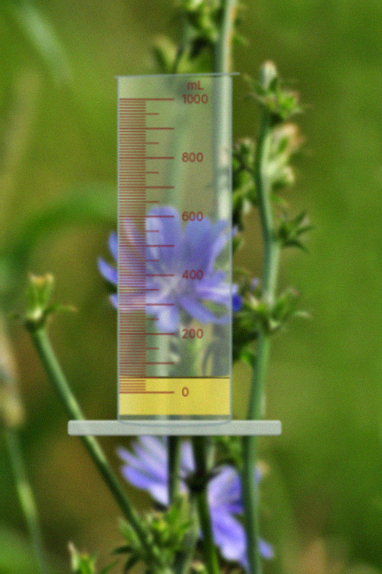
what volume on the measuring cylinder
50 mL
